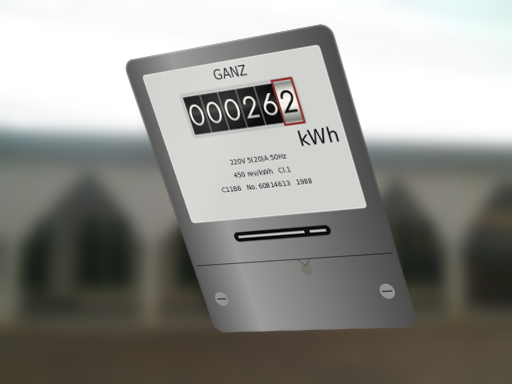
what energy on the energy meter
26.2 kWh
